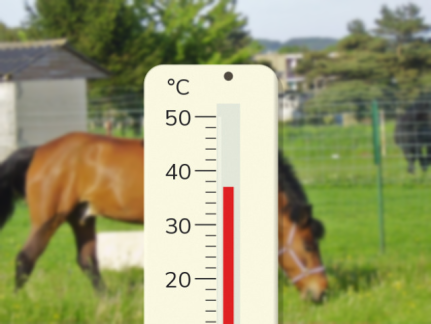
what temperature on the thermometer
37 °C
